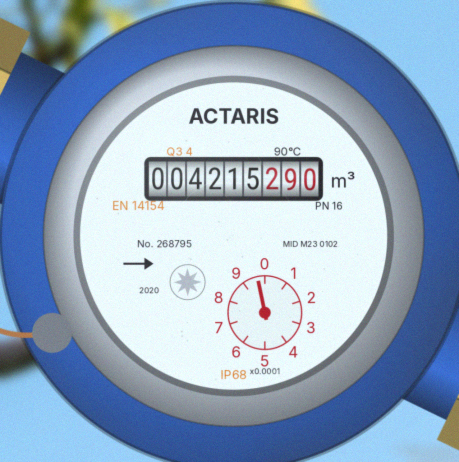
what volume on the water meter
4215.2899 m³
